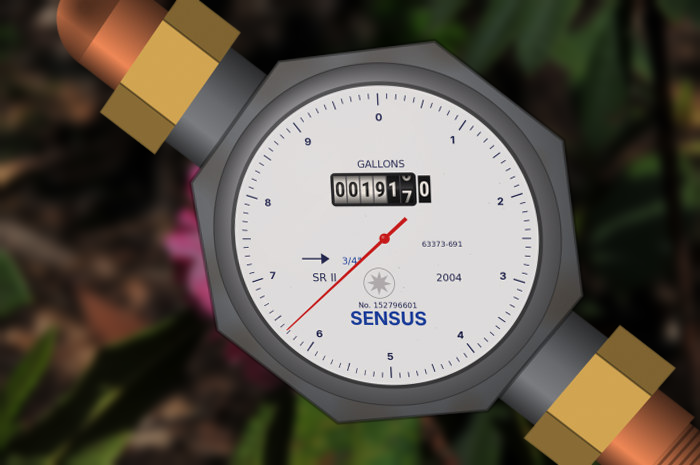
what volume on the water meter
19166.3 gal
